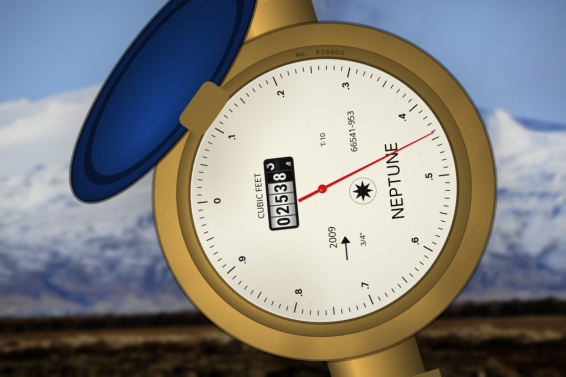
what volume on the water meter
25383.44 ft³
